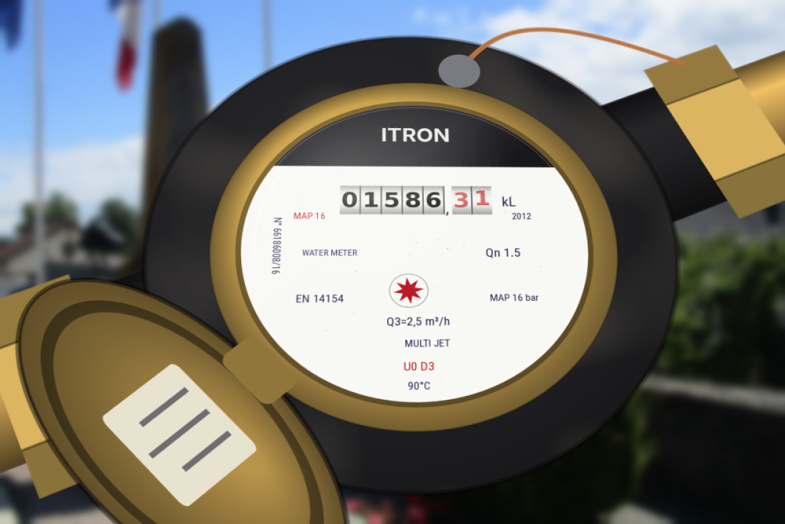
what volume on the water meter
1586.31 kL
